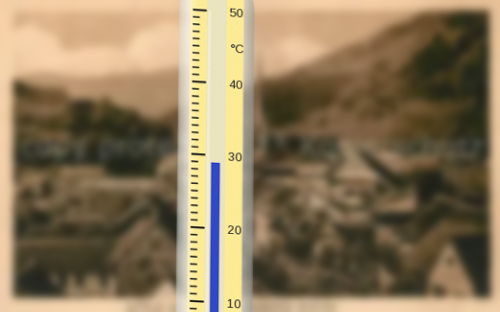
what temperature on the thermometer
29 °C
